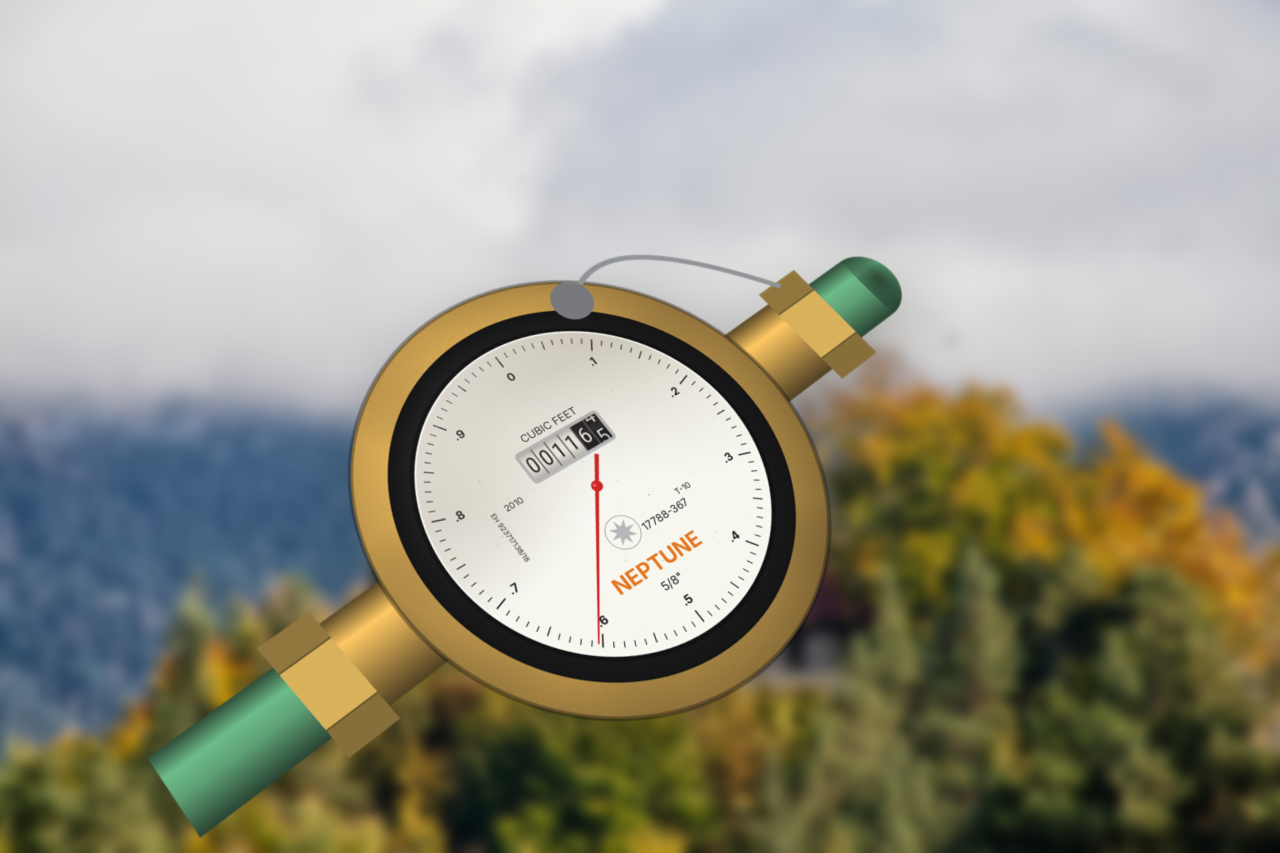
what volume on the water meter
1164.60 ft³
